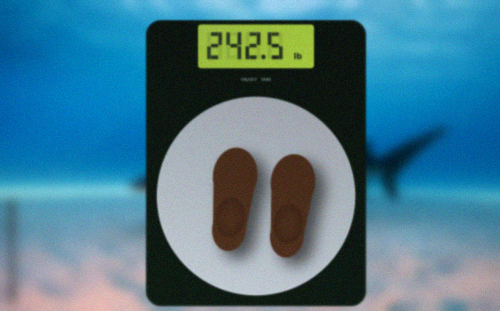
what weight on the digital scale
242.5 lb
